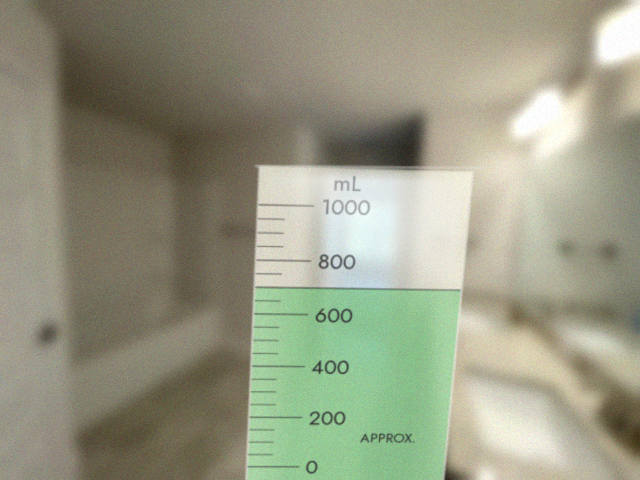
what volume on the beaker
700 mL
